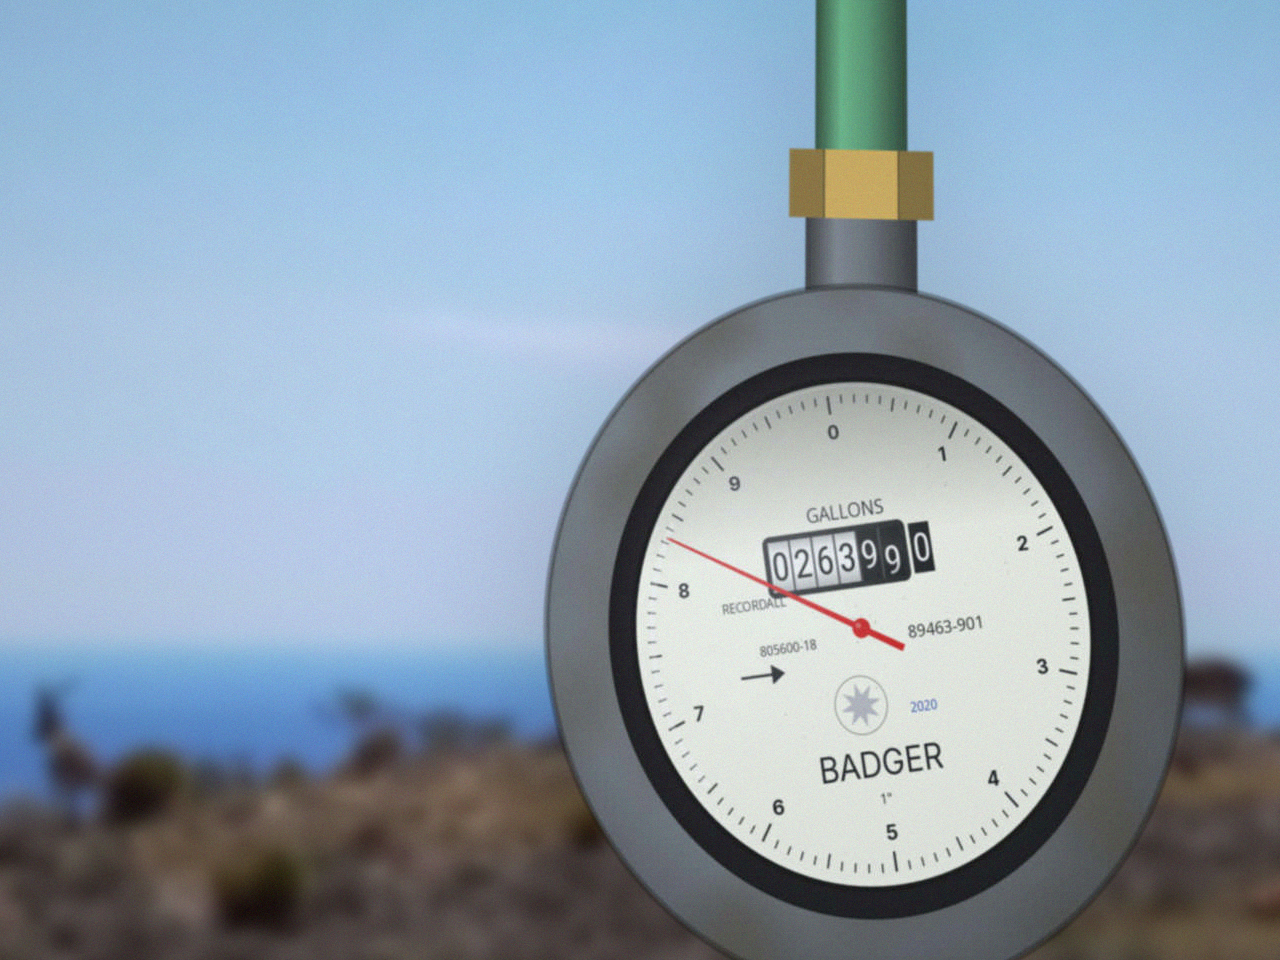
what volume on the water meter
263988.3 gal
